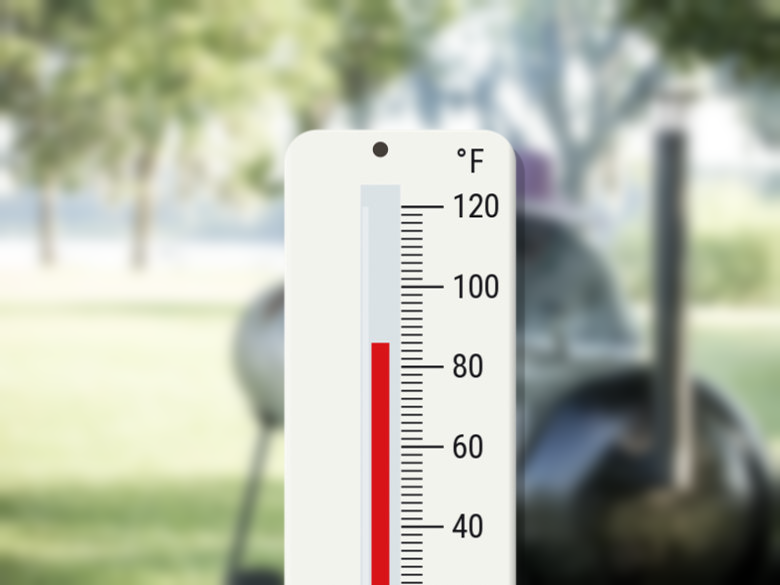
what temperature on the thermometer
86 °F
